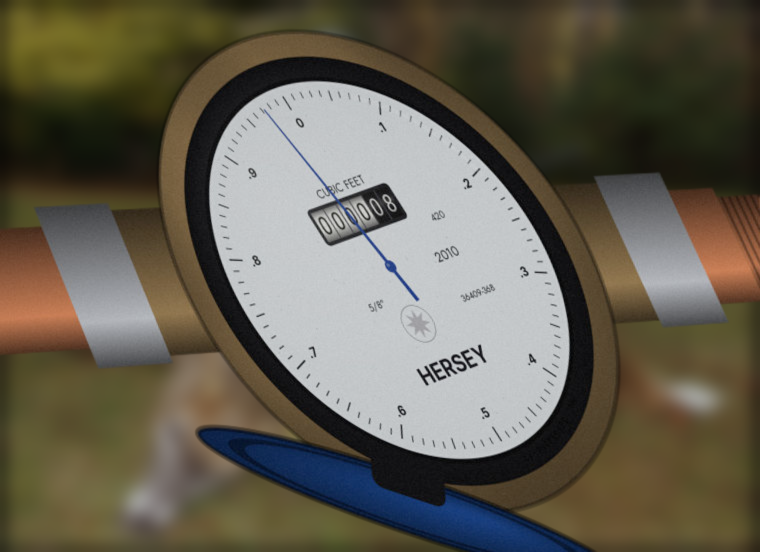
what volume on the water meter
7.97 ft³
